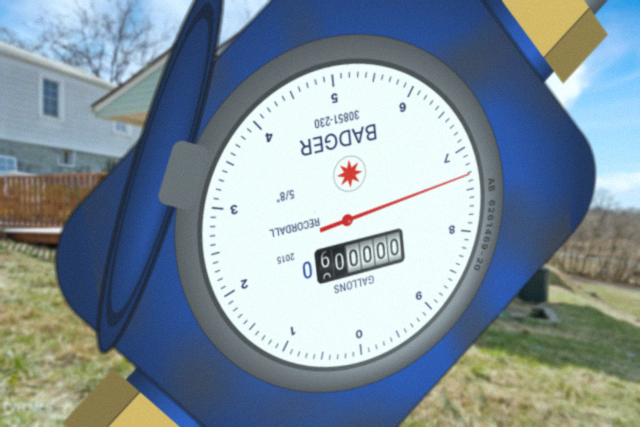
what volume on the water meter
87.3 gal
